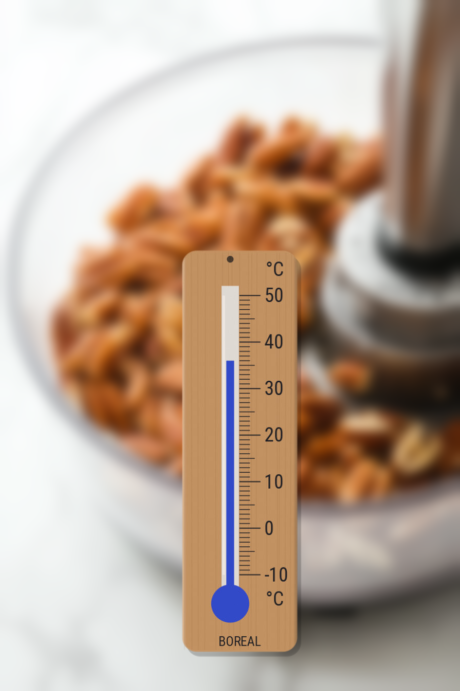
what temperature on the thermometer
36 °C
